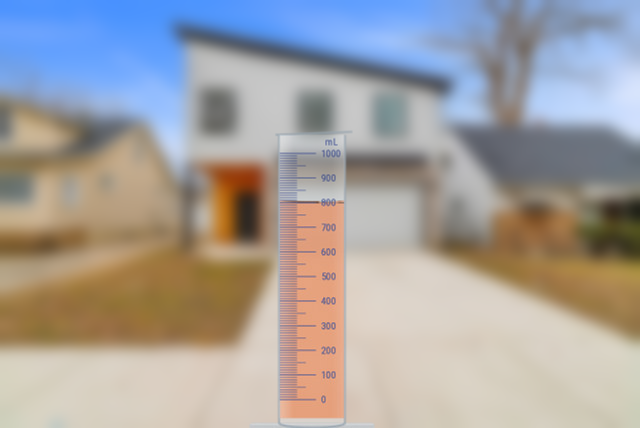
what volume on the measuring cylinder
800 mL
